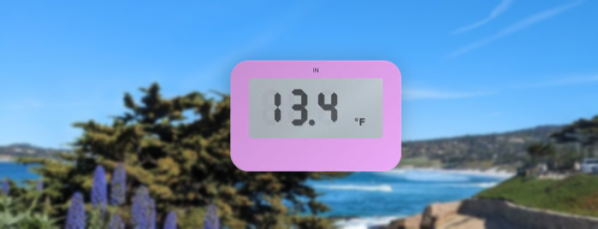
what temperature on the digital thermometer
13.4 °F
